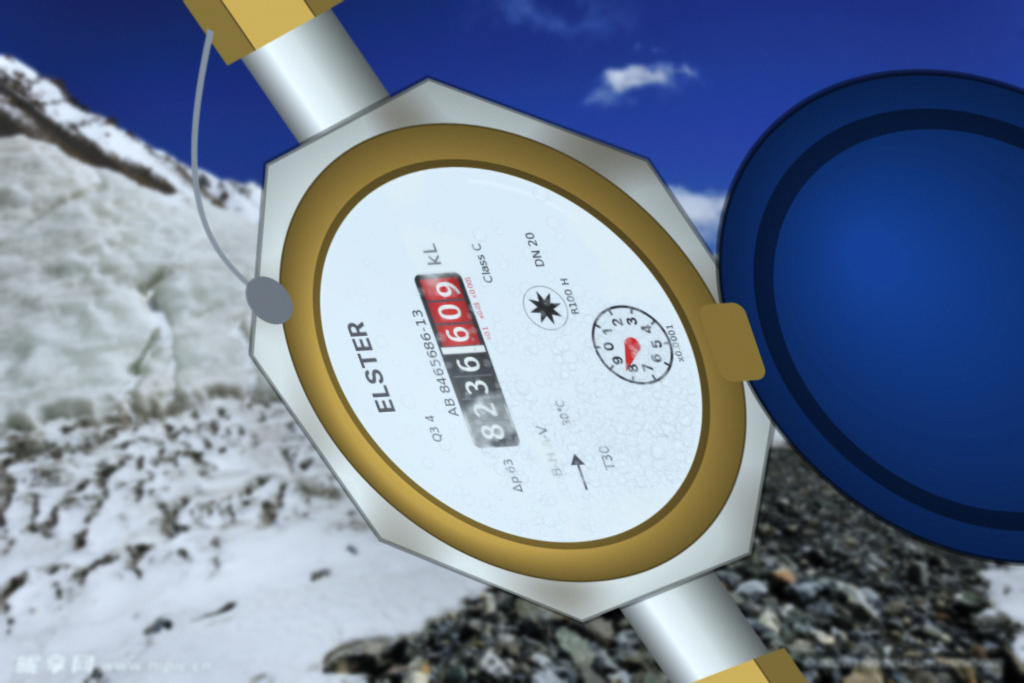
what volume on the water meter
8236.6088 kL
